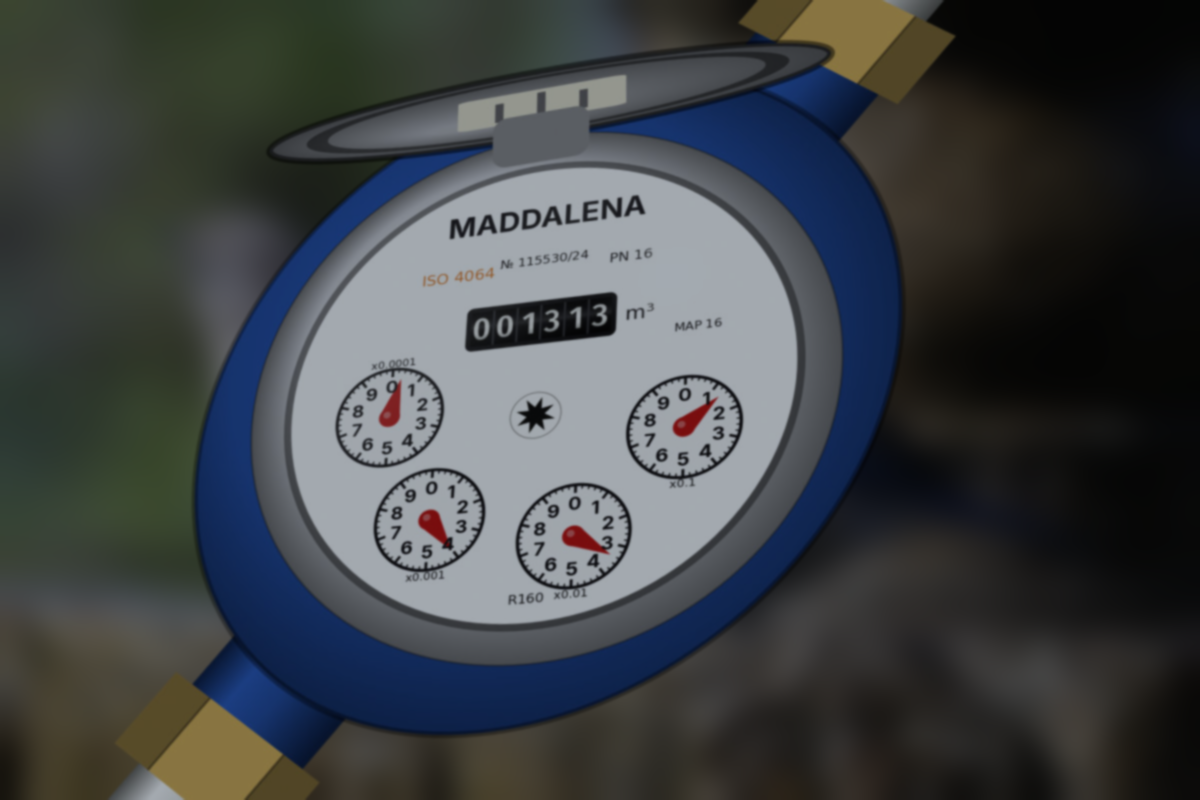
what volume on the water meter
1313.1340 m³
